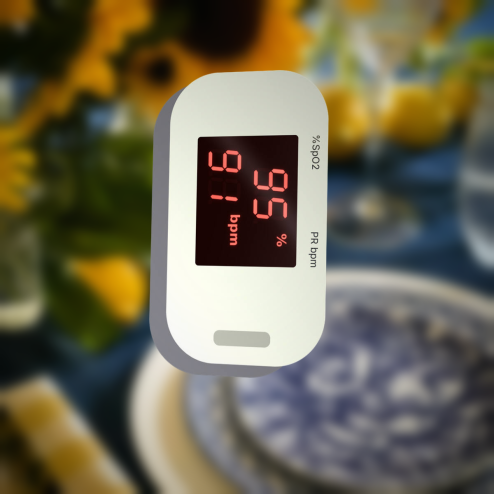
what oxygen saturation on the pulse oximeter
95 %
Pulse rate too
91 bpm
